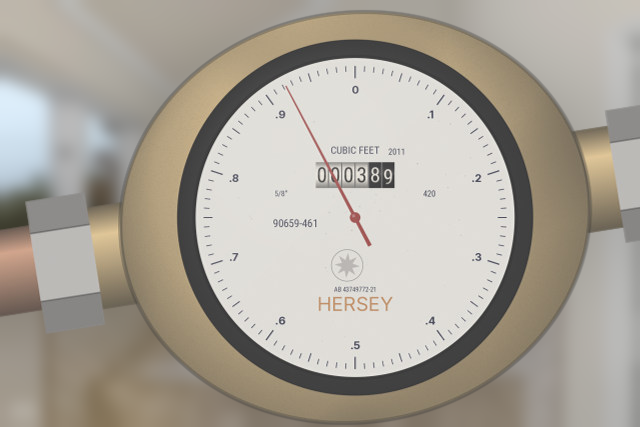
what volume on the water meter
388.92 ft³
